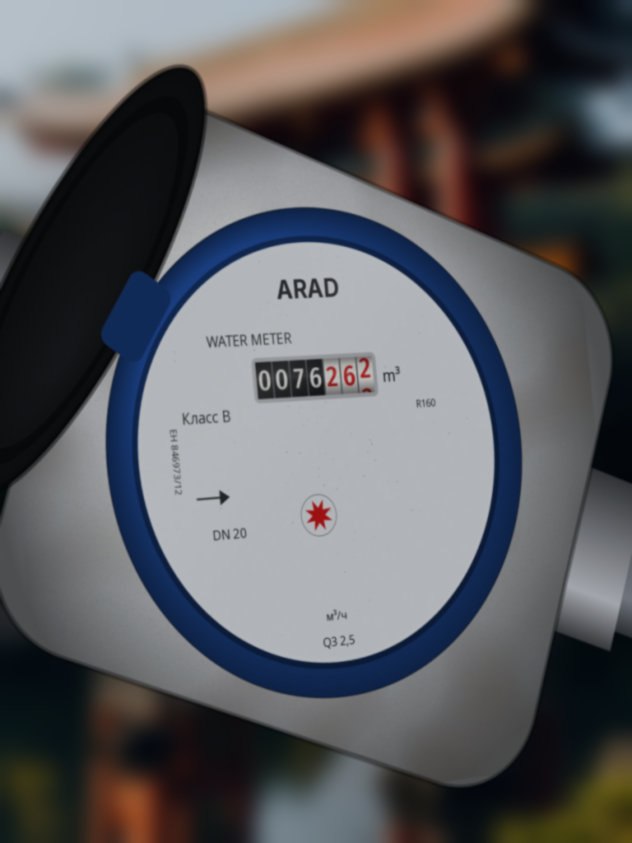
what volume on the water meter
76.262 m³
